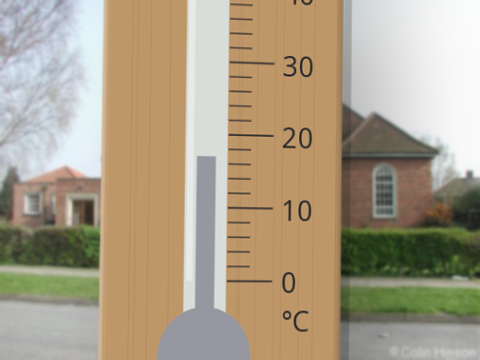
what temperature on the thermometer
17 °C
